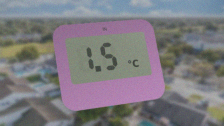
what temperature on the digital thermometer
1.5 °C
